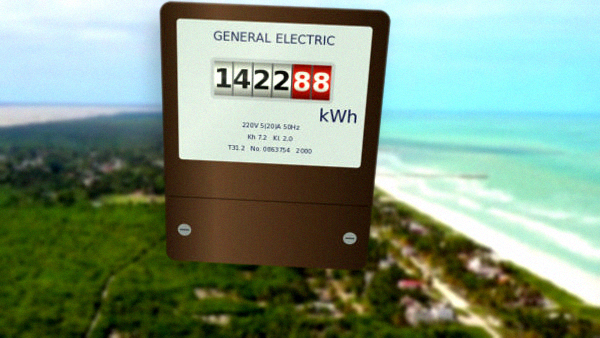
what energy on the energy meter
1422.88 kWh
